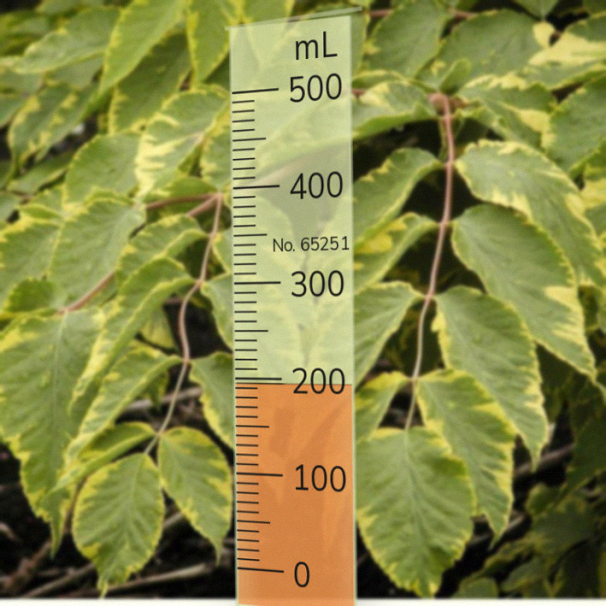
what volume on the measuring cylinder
195 mL
